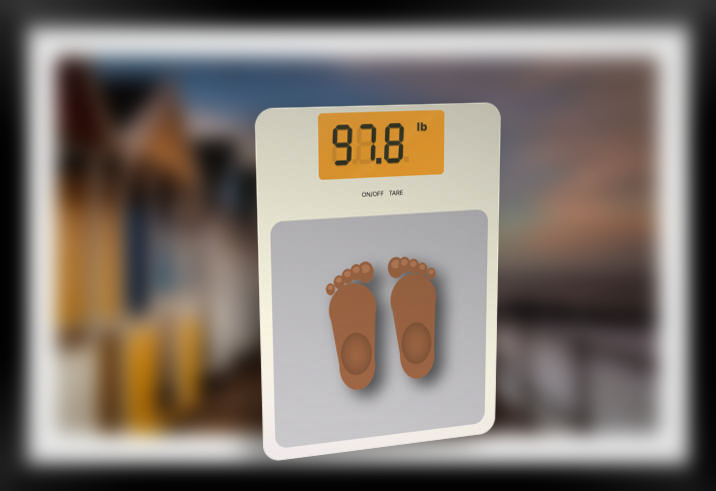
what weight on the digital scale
97.8 lb
